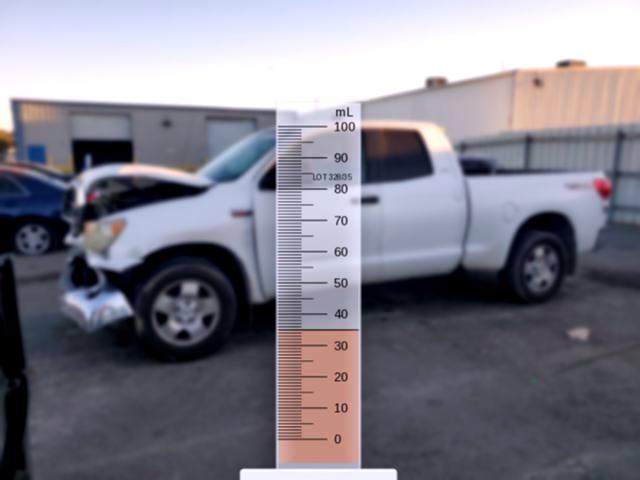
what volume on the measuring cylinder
35 mL
